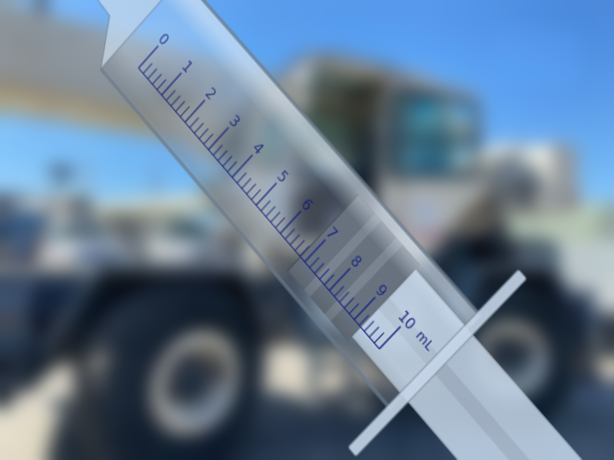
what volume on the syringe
6.8 mL
